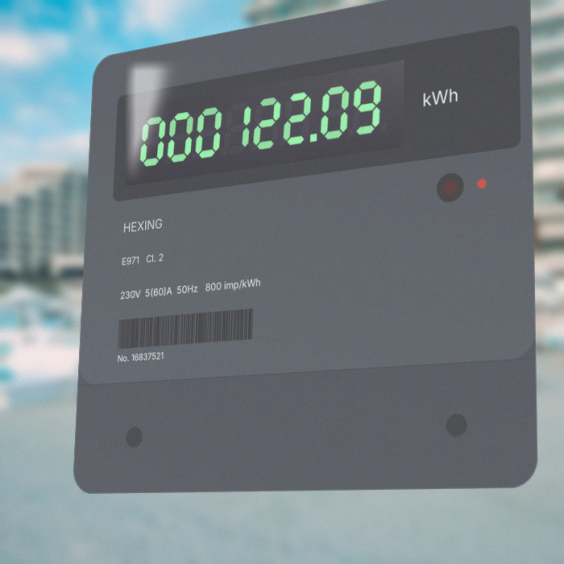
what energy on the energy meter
122.09 kWh
